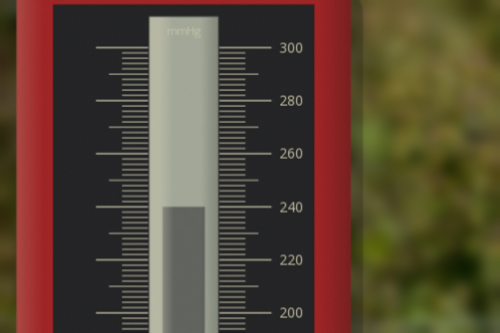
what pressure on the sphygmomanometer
240 mmHg
